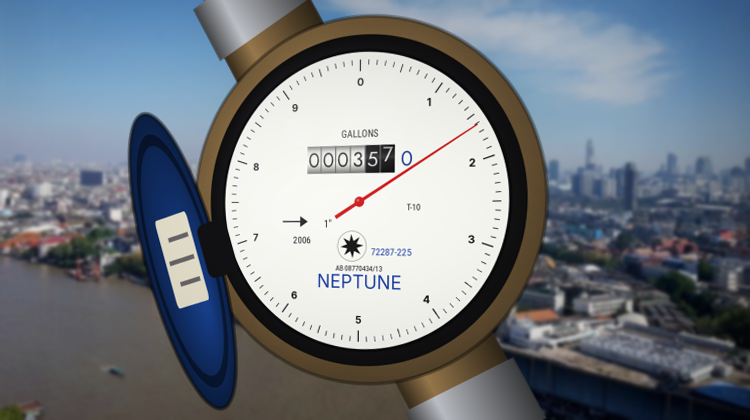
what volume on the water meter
3571.6 gal
